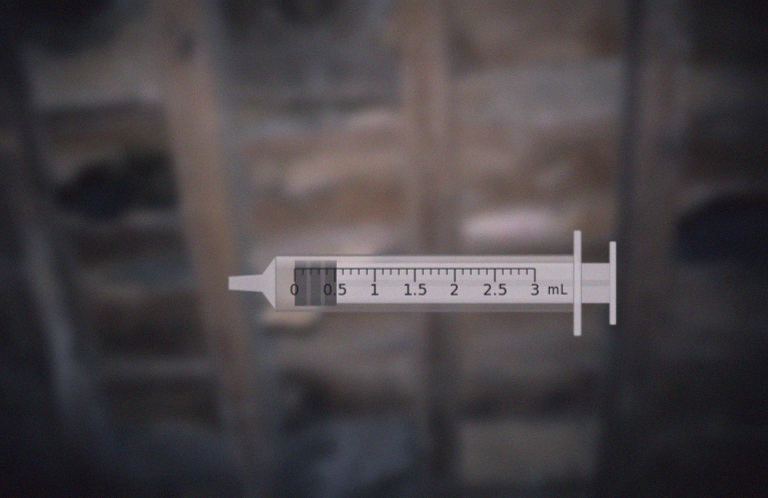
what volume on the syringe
0 mL
